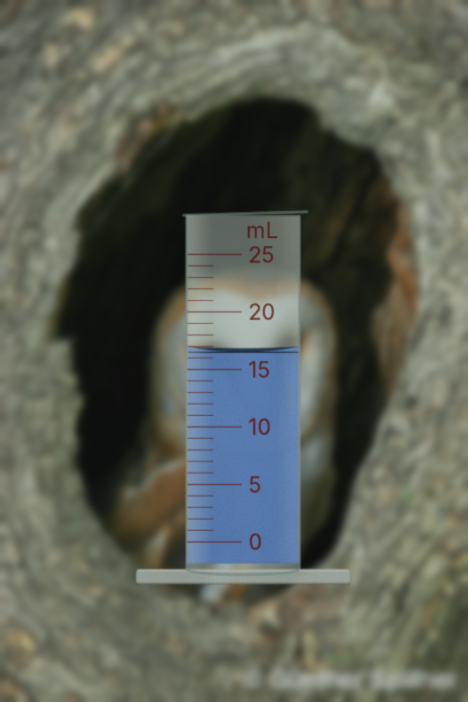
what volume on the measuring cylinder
16.5 mL
